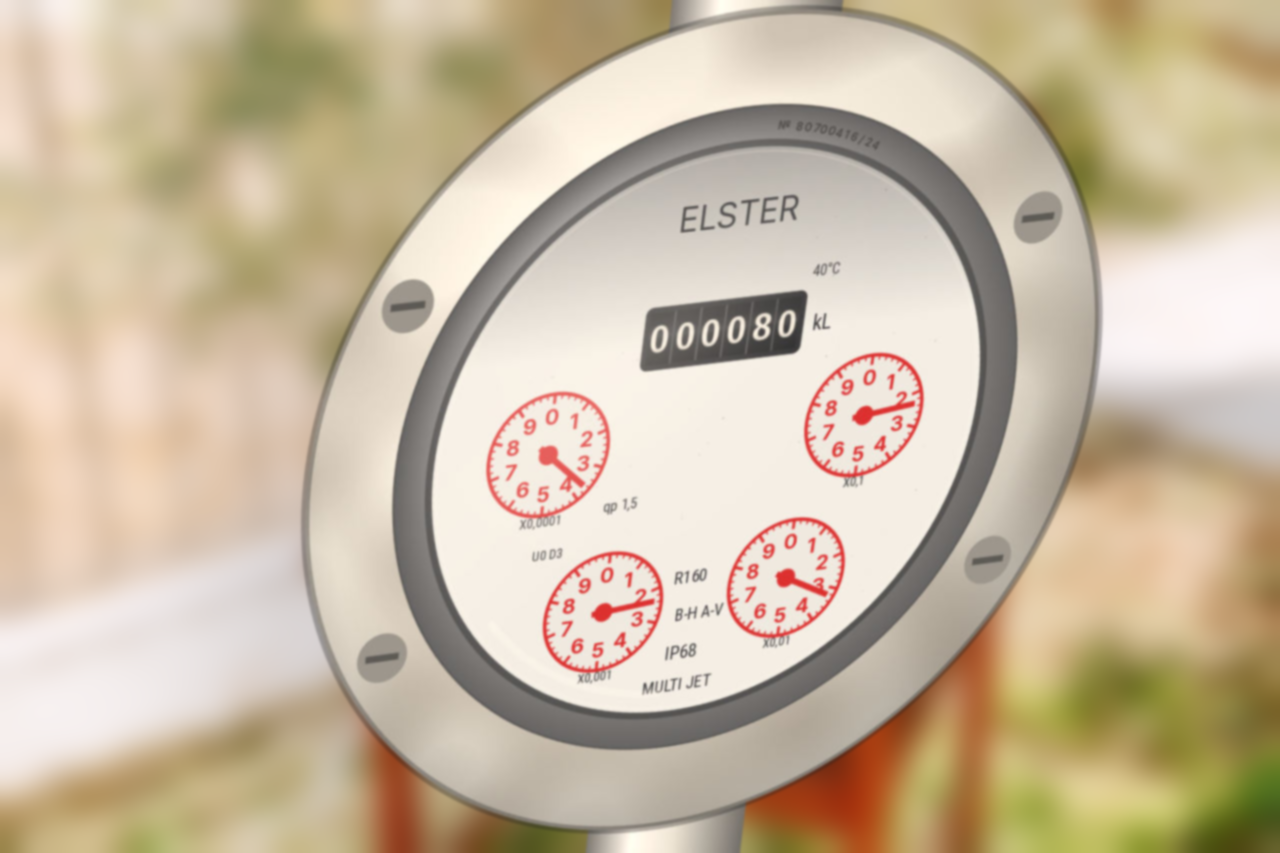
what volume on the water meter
80.2323 kL
